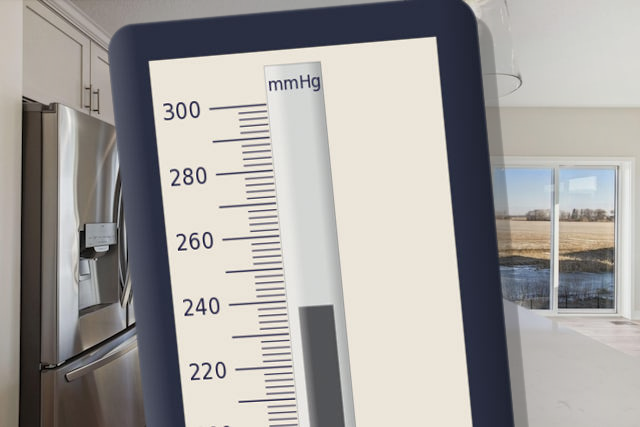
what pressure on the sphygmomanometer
238 mmHg
